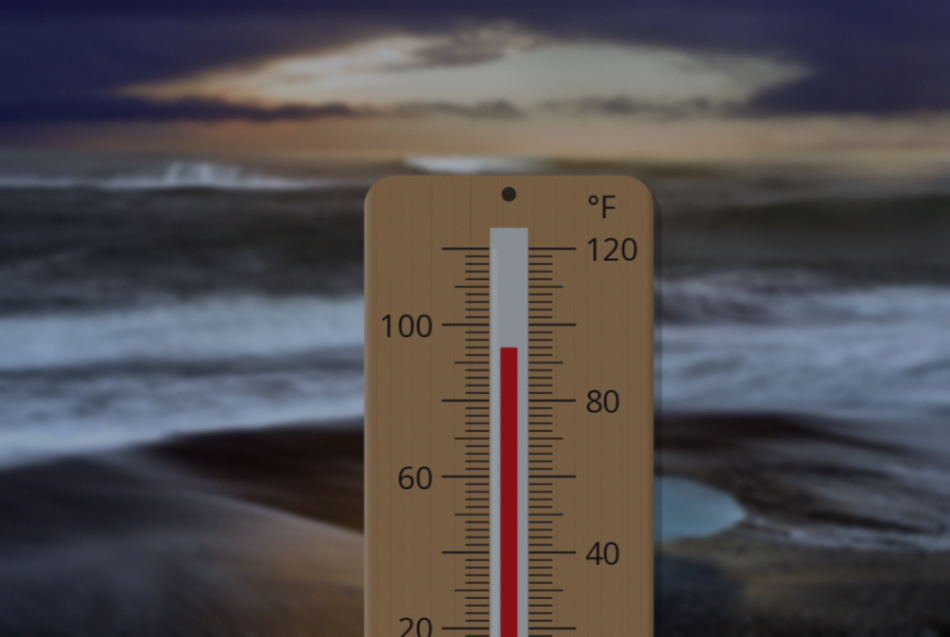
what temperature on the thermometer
94 °F
